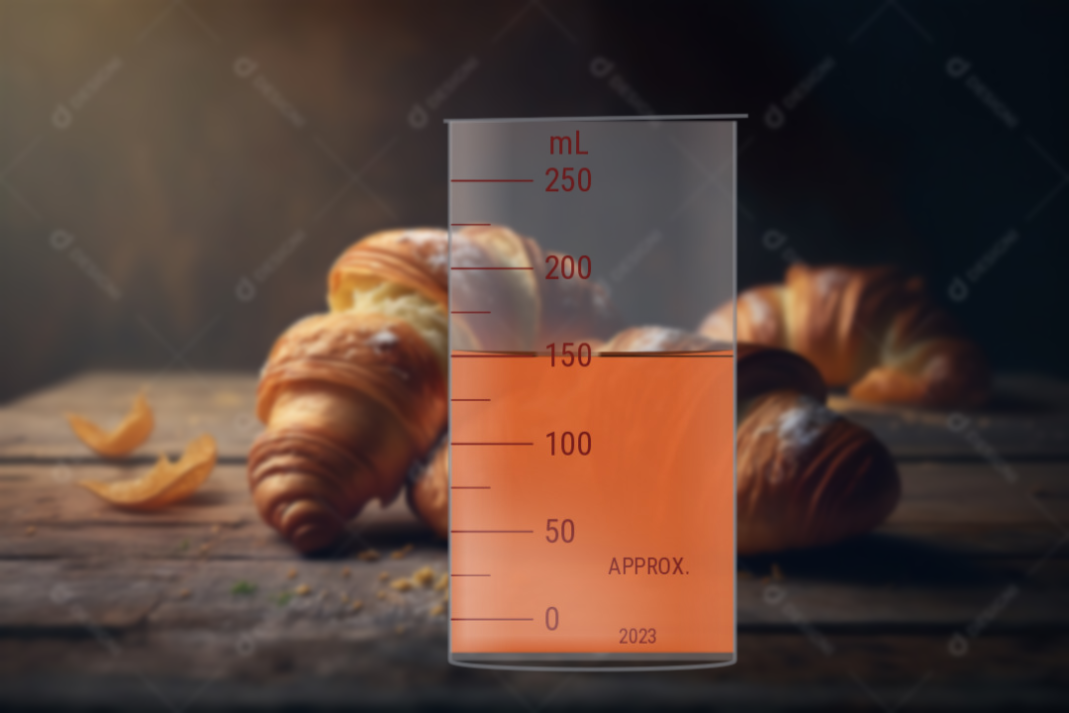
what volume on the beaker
150 mL
